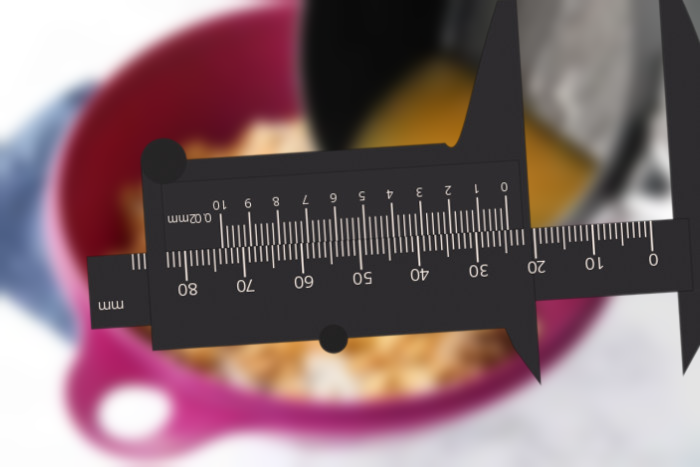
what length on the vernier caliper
24.5 mm
